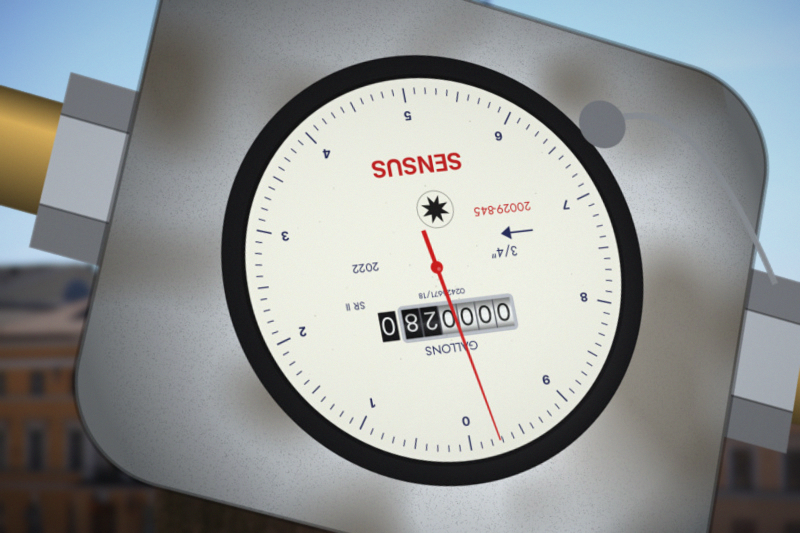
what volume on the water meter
279.7 gal
